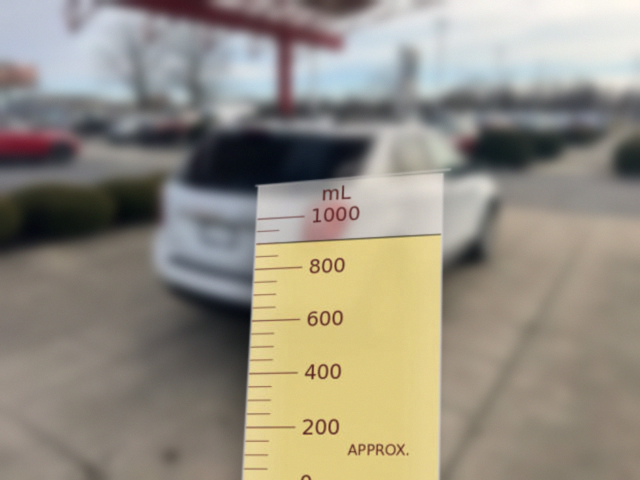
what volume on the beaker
900 mL
